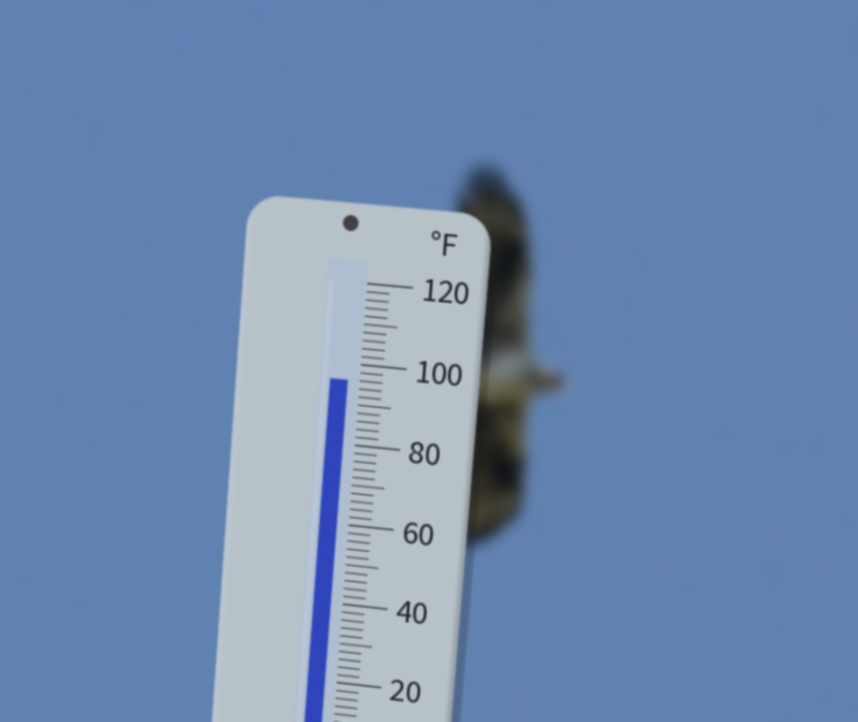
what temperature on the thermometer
96 °F
